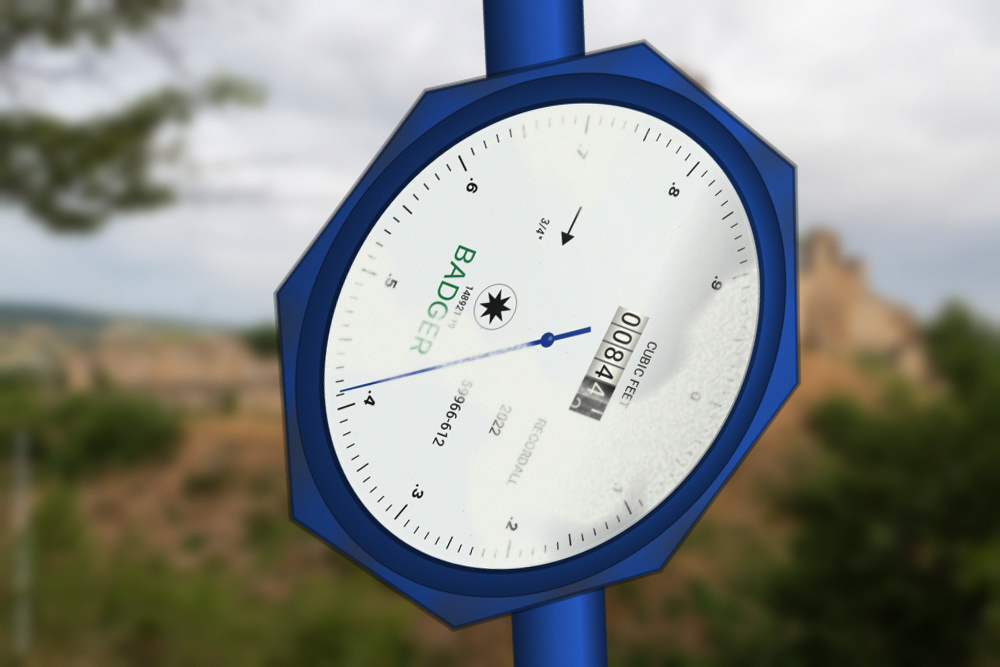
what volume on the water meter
8441.41 ft³
